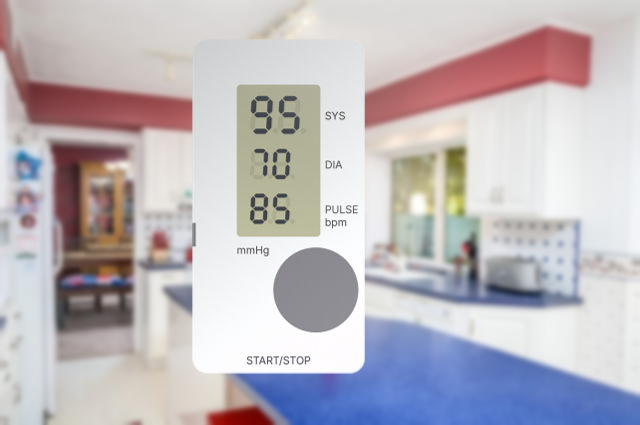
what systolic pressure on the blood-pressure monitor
95 mmHg
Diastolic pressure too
70 mmHg
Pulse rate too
85 bpm
